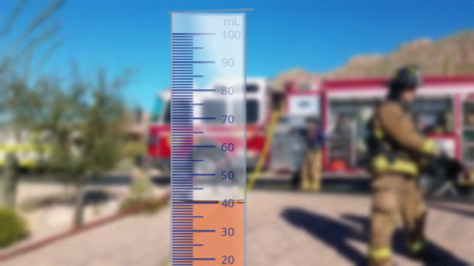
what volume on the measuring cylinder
40 mL
